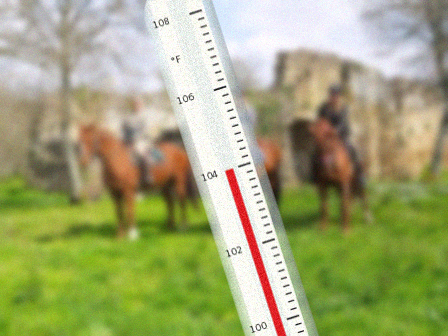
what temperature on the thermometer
104 °F
